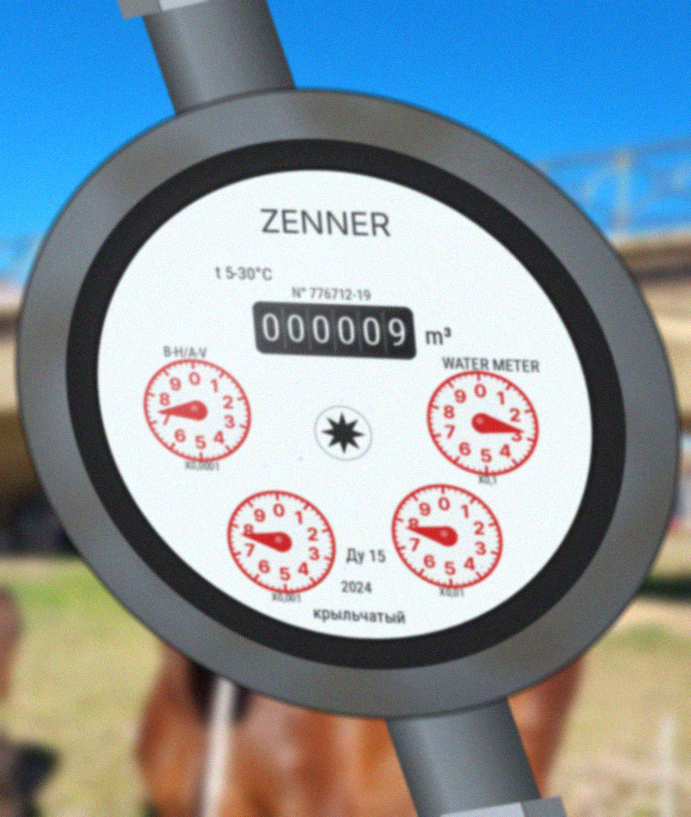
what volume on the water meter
9.2777 m³
